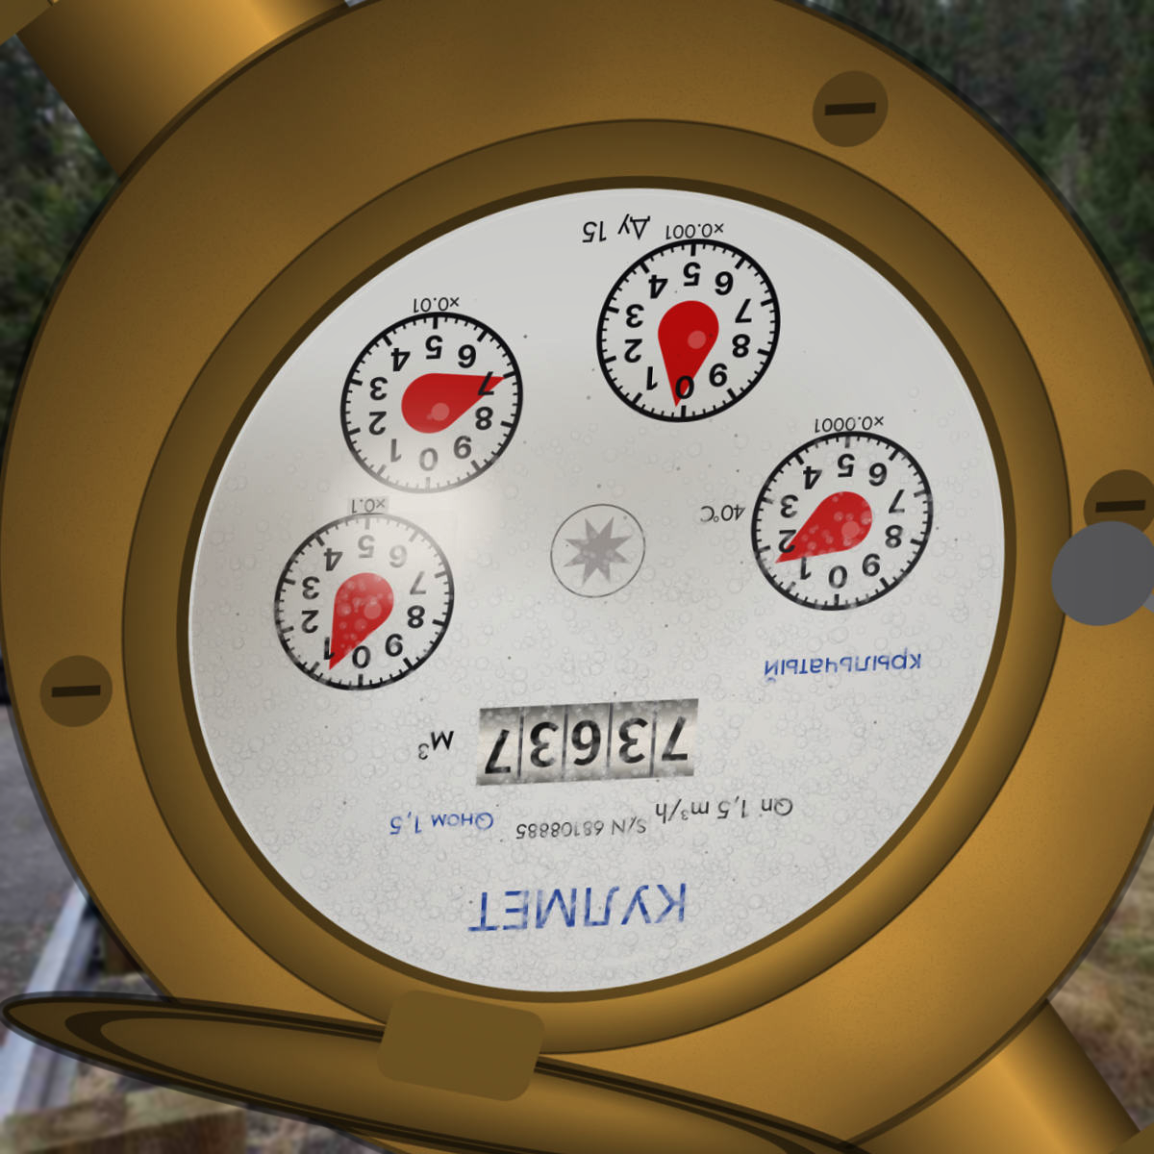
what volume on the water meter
73637.0701 m³
